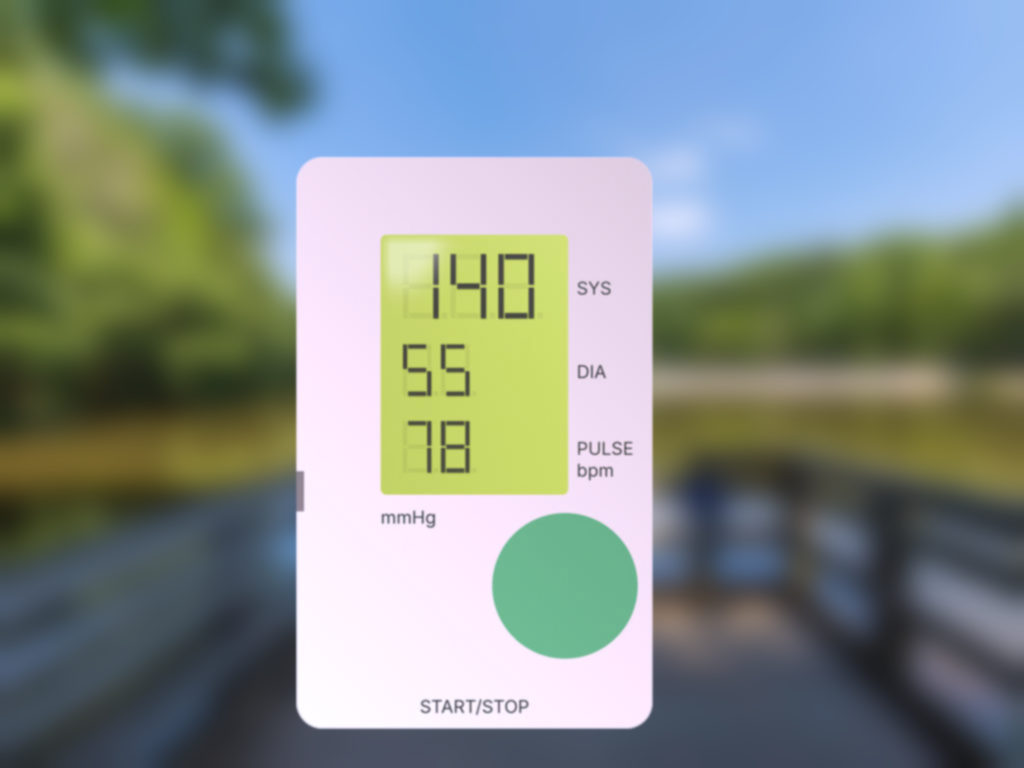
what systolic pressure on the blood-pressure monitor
140 mmHg
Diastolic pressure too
55 mmHg
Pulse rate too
78 bpm
